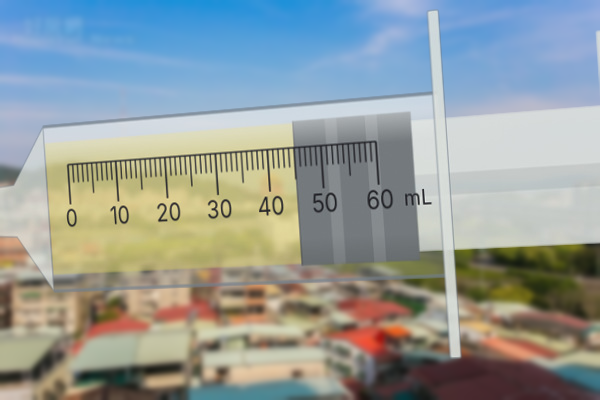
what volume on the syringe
45 mL
